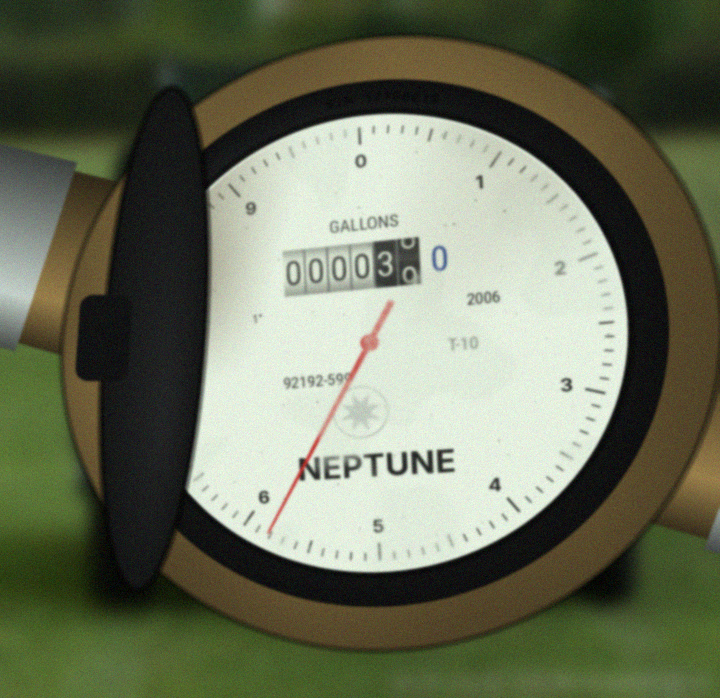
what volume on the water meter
385.8 gal
